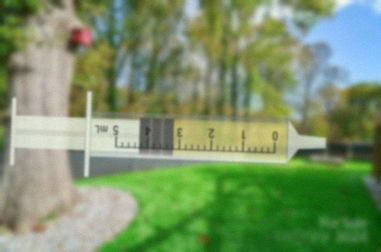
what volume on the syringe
3.2 mL
